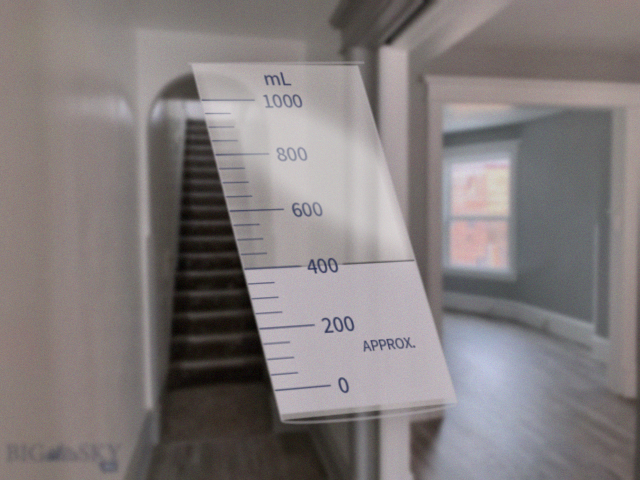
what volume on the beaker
400 mL
